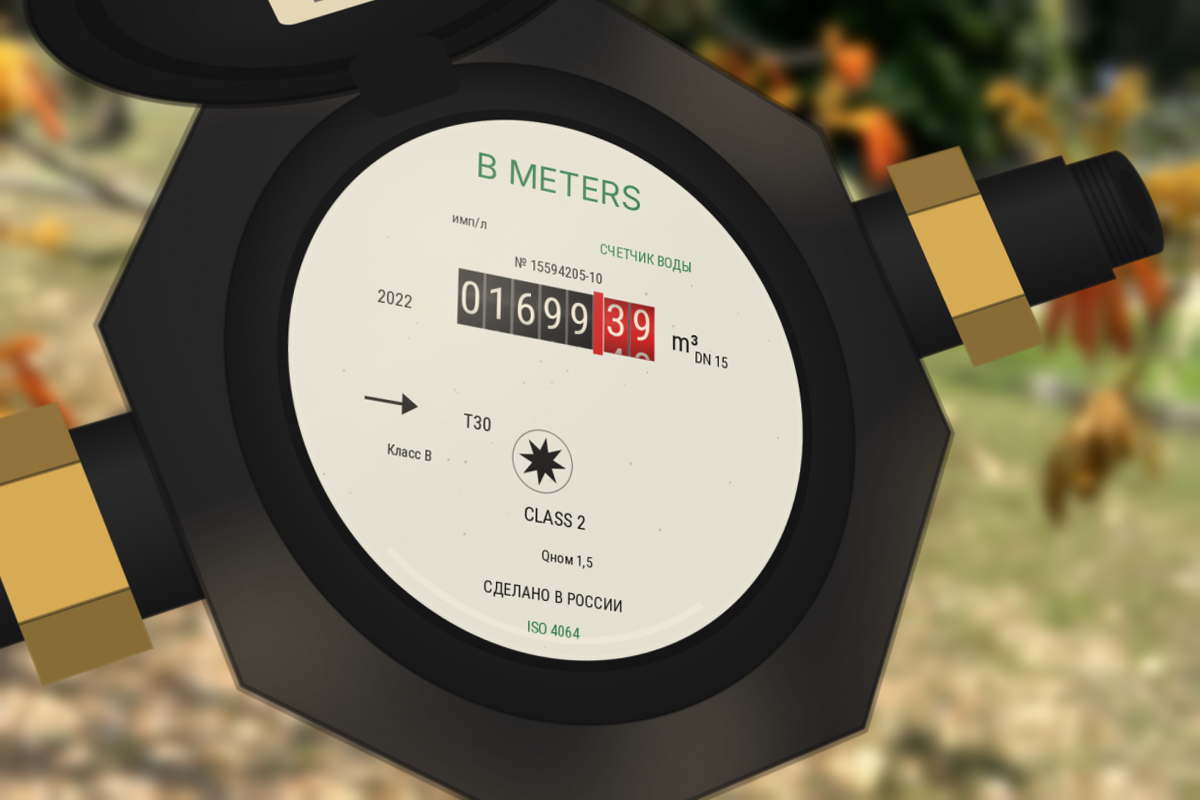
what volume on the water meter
1699.39 m³
